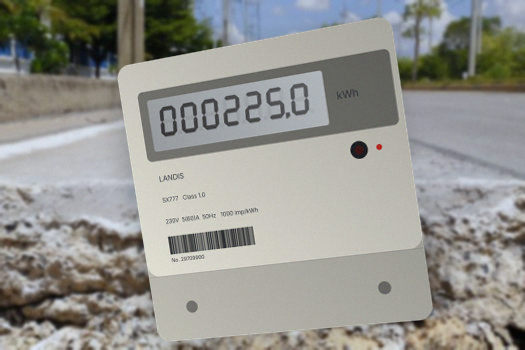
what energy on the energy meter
225.0 kWh
